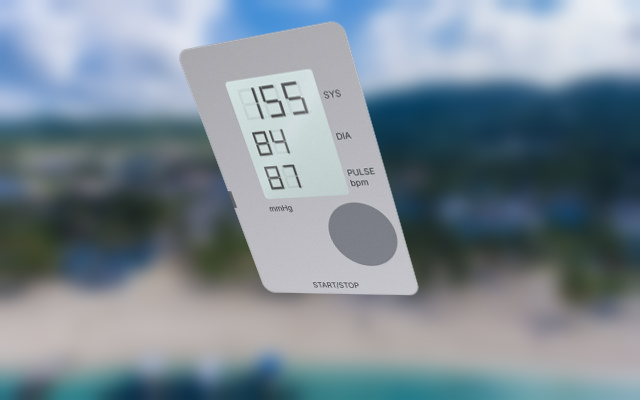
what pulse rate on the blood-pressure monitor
87 bpm
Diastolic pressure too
84 mmHg
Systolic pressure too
155 mmHg
